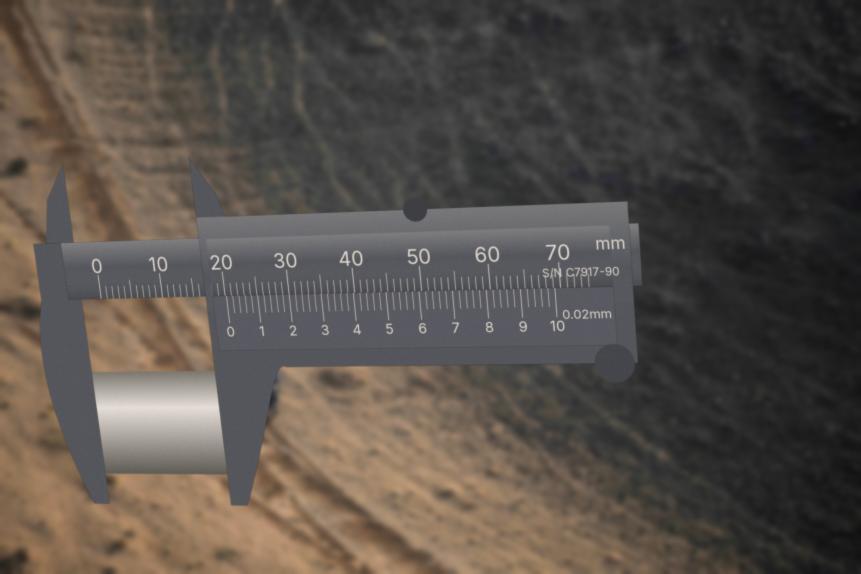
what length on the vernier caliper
20.2 mm
